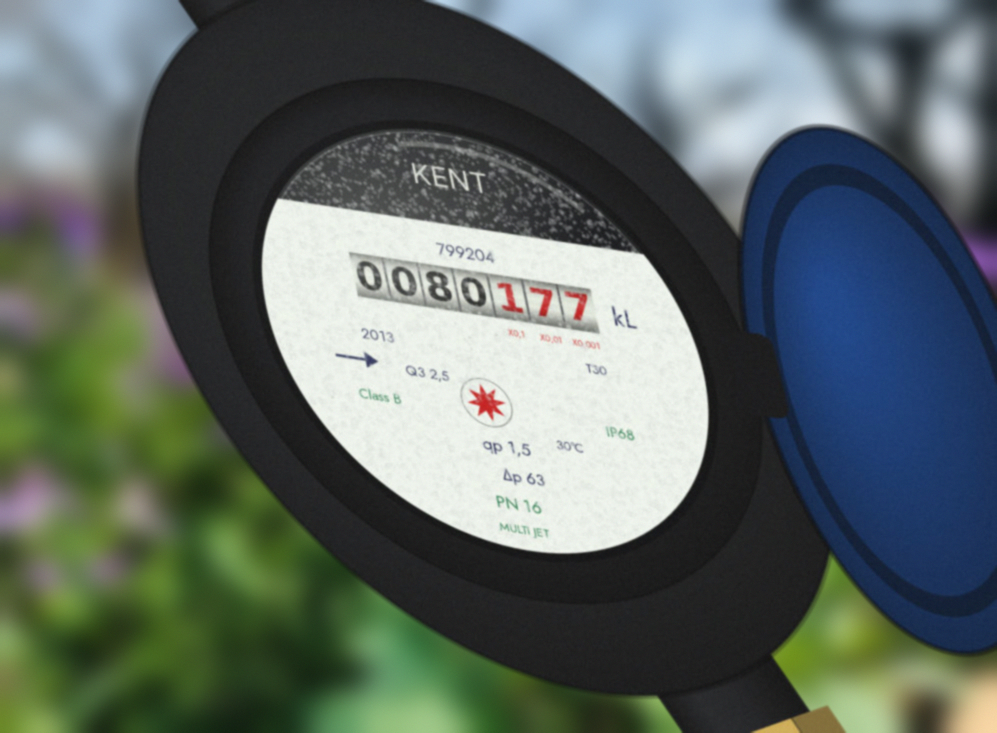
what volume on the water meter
80.177 kL
